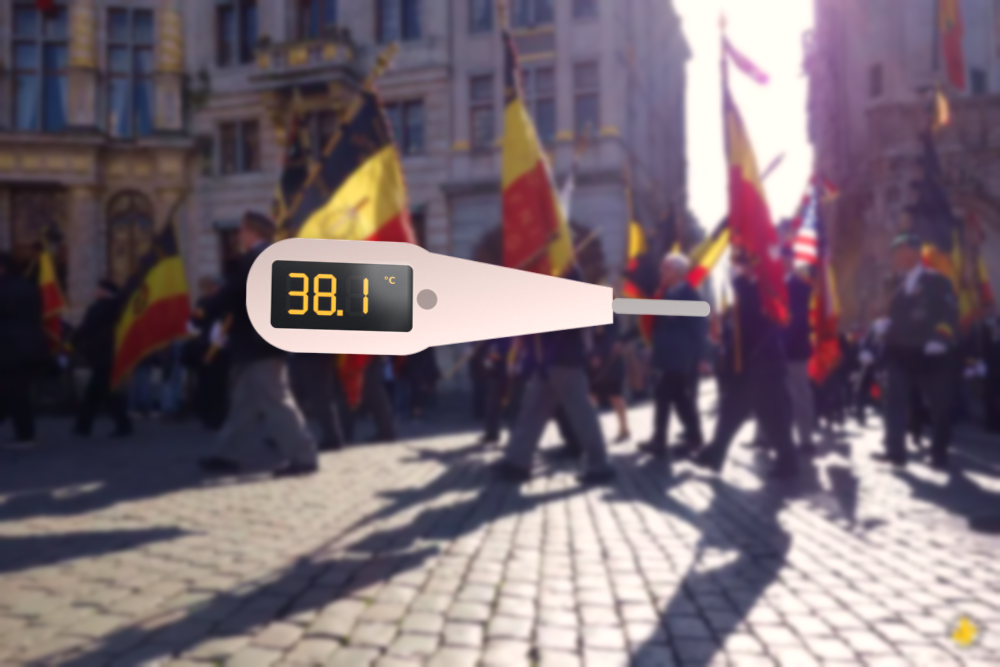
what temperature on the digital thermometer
38.1 °C
